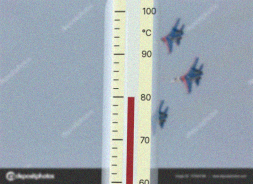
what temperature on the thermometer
80 °C
